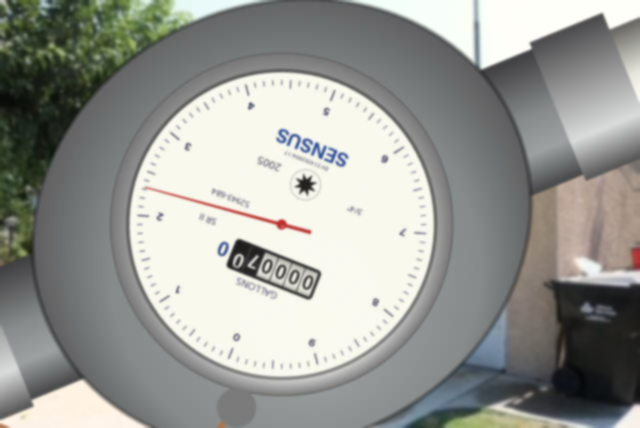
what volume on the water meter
702.3 gal
